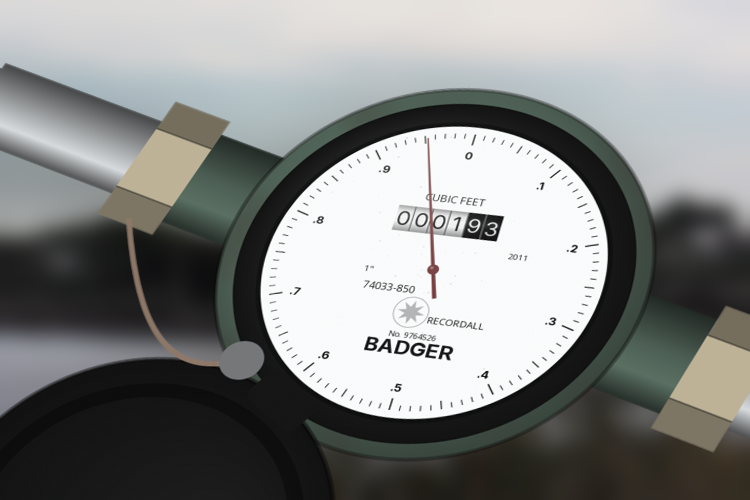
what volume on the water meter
192.95 ft³
